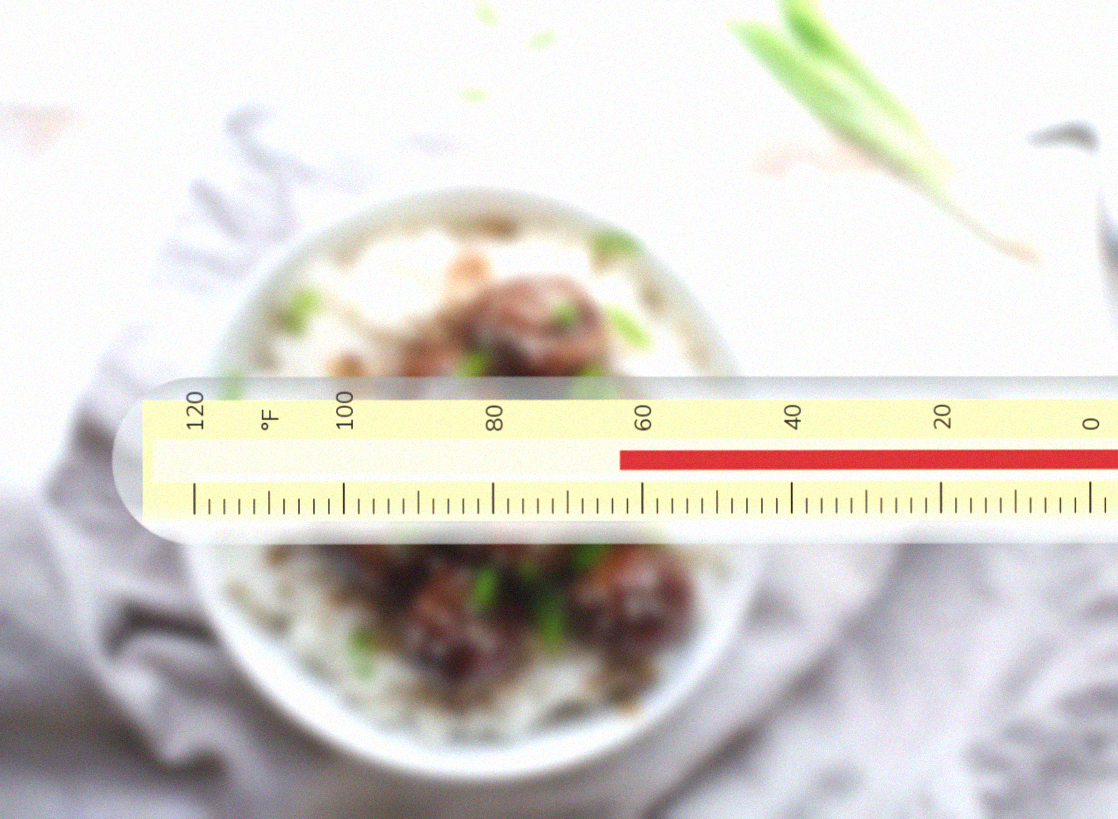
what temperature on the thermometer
63 °F
